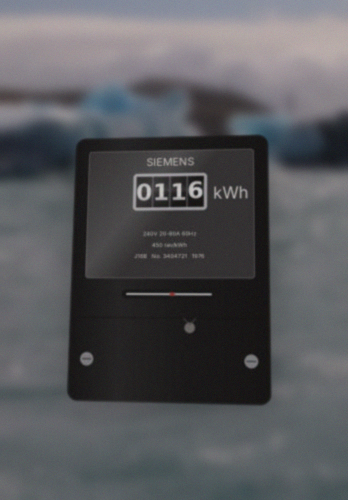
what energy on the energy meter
116 kWh
